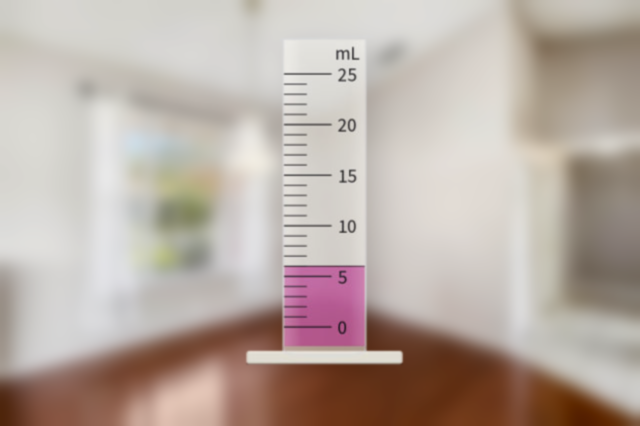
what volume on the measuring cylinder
6 mL
